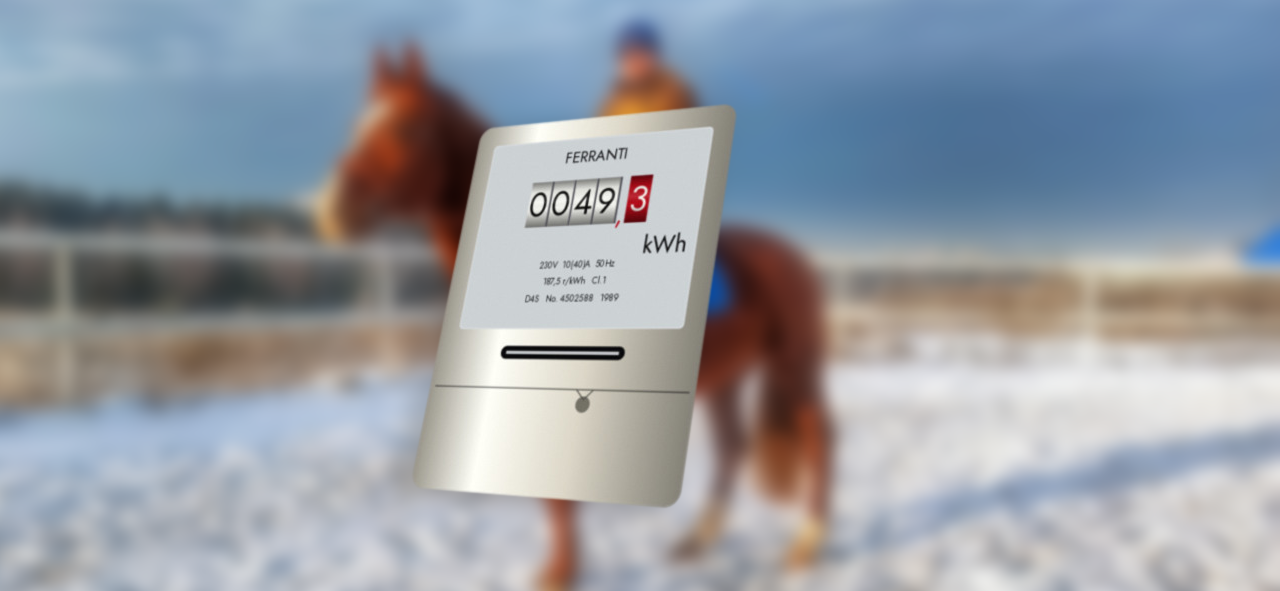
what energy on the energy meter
49.3 kWh
